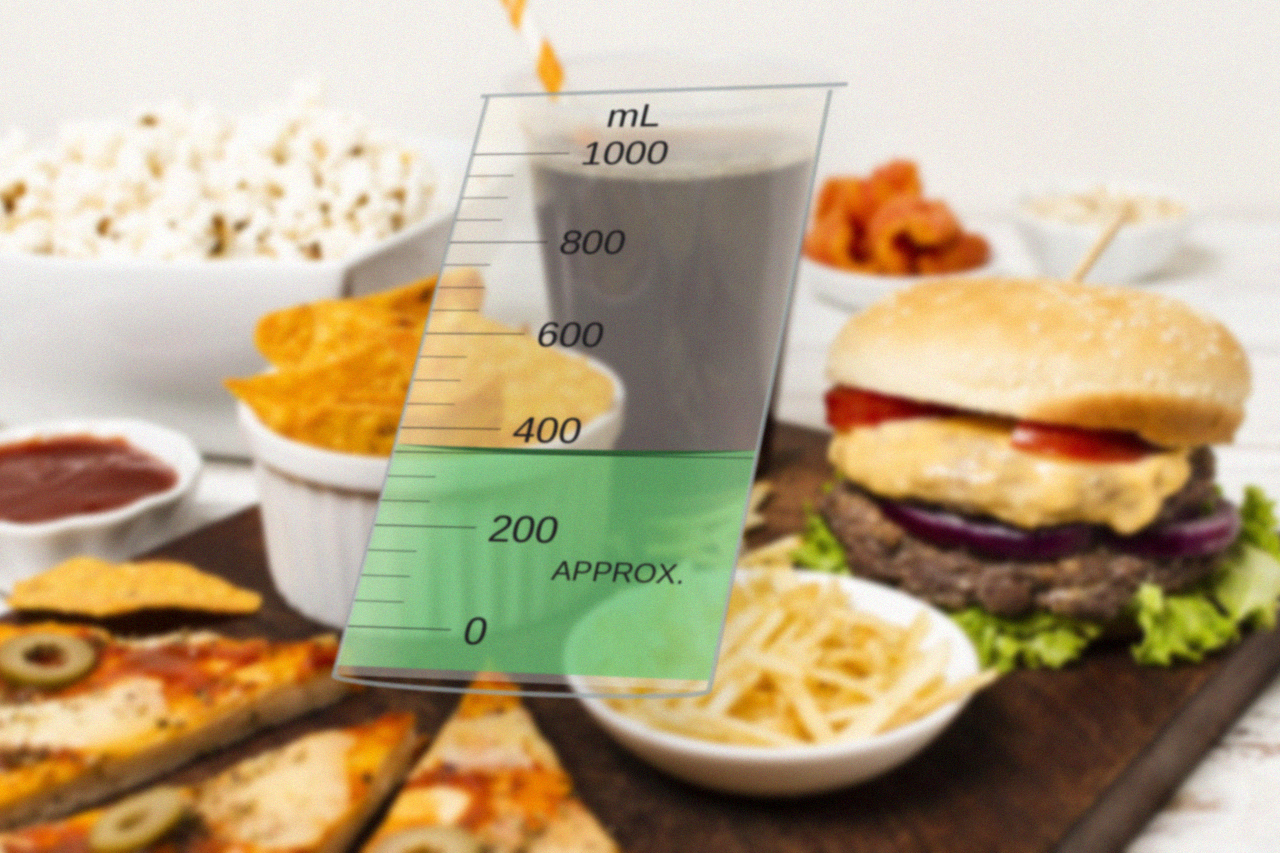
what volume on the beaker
350 mL
